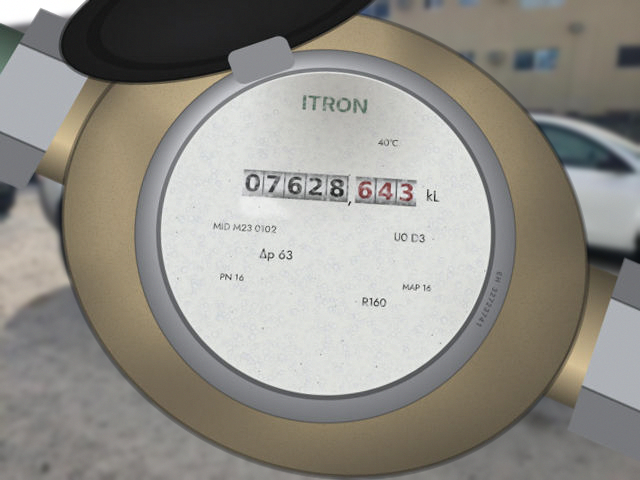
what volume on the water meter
7628.643 kL
